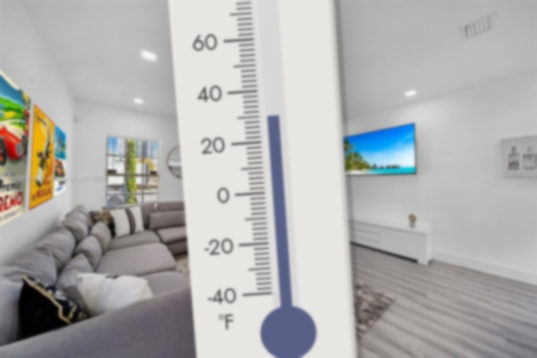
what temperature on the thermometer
30 °F
